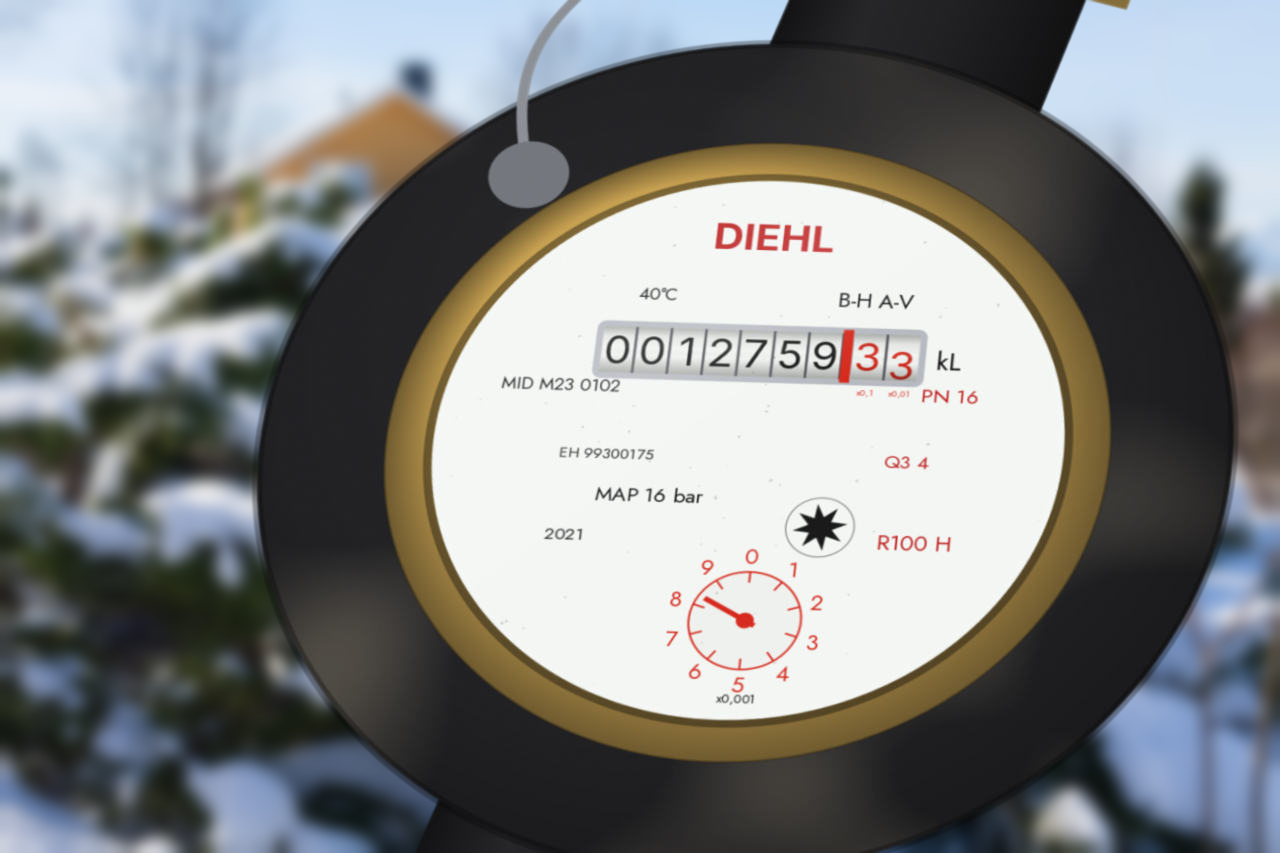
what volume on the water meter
12759.328 kL
